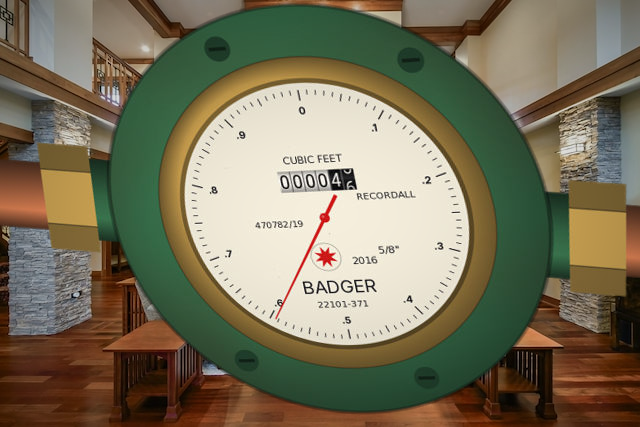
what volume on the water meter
45.59 ft³
